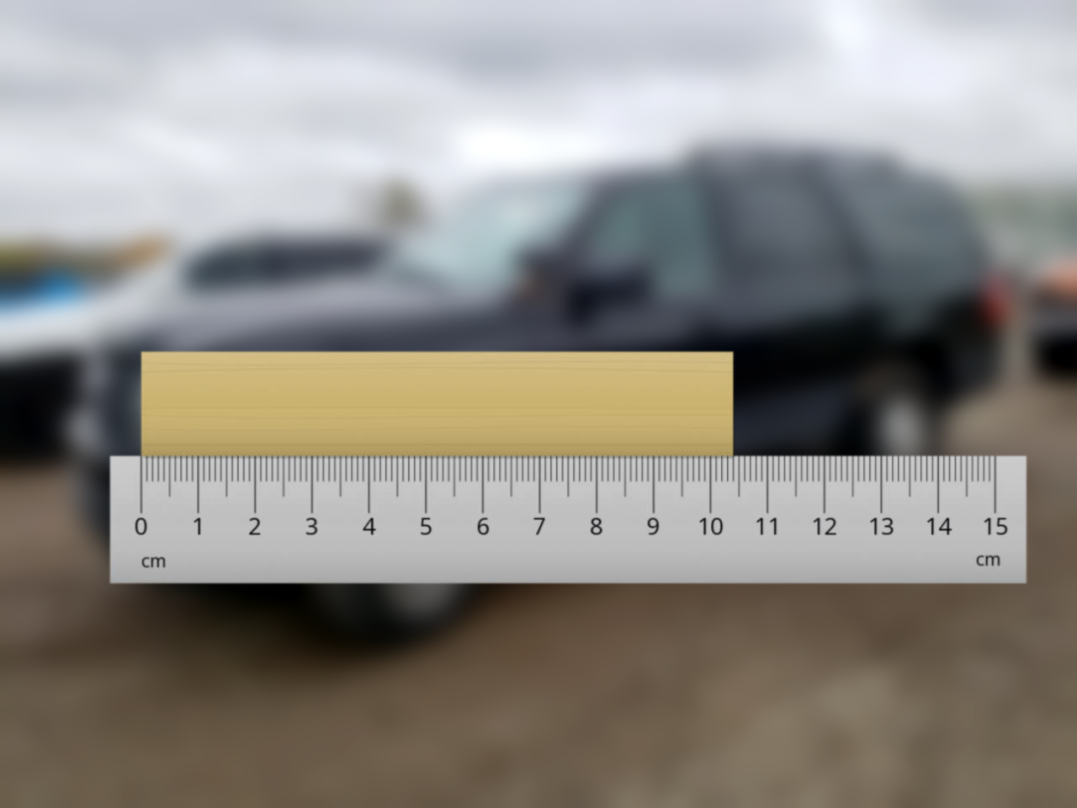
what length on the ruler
10.4 cm
